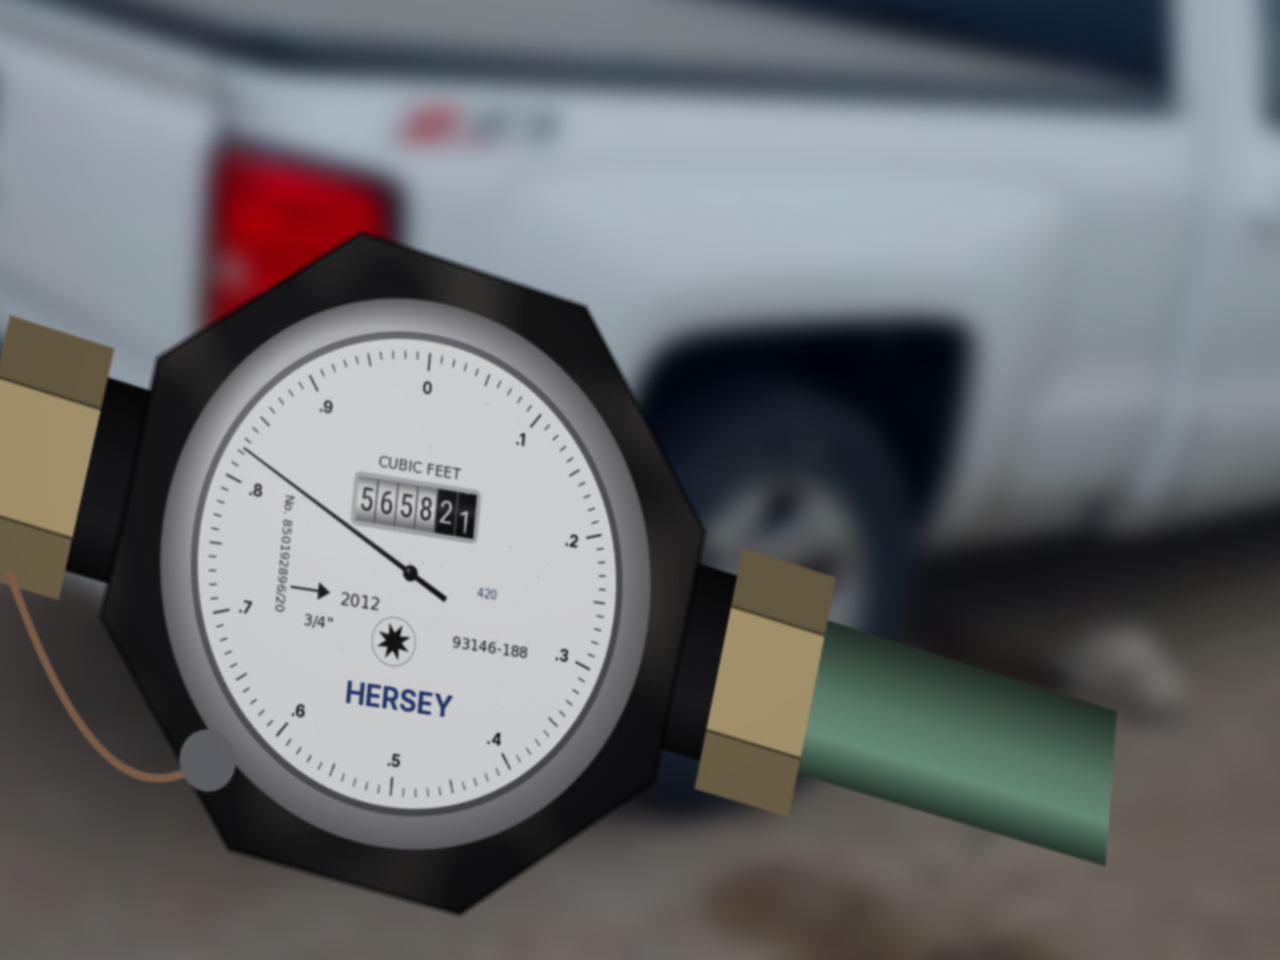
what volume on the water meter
565820.82 ft³
